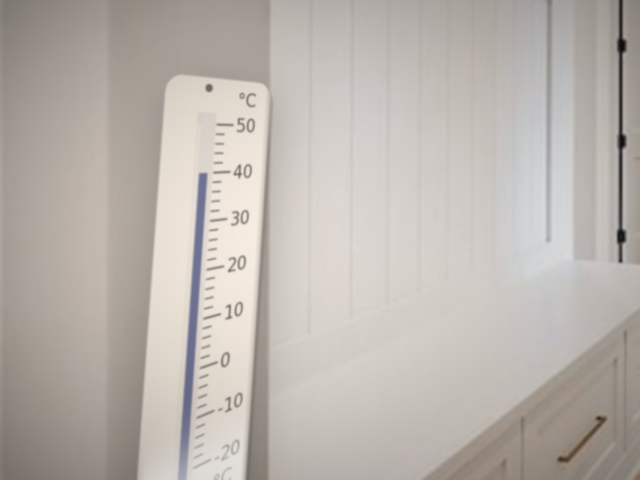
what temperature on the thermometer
40 °C
